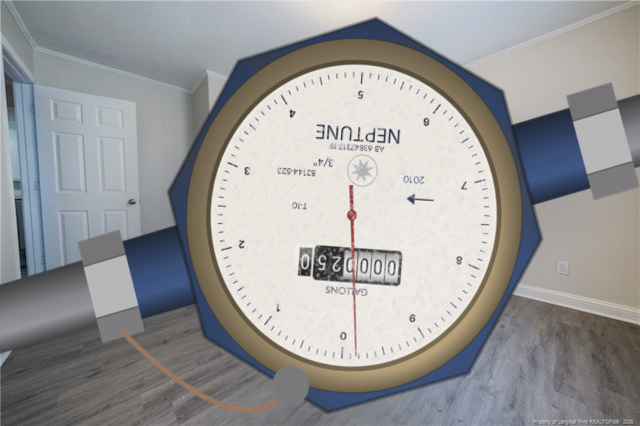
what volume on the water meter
249.8 gal
